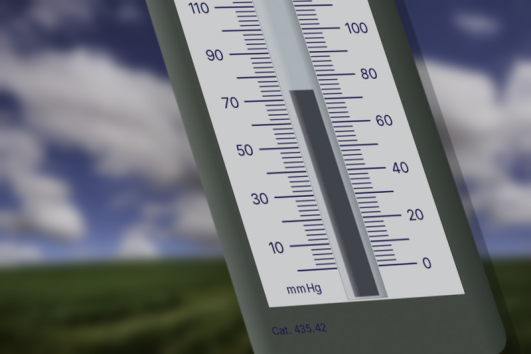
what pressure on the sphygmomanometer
74 mmHg
